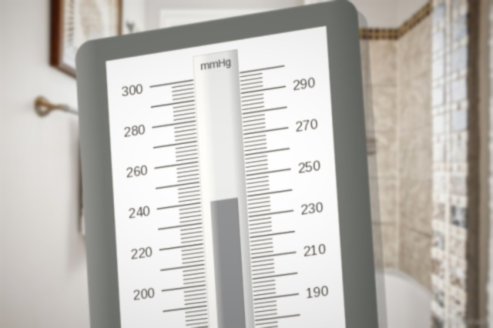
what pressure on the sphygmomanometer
240 mmHg
